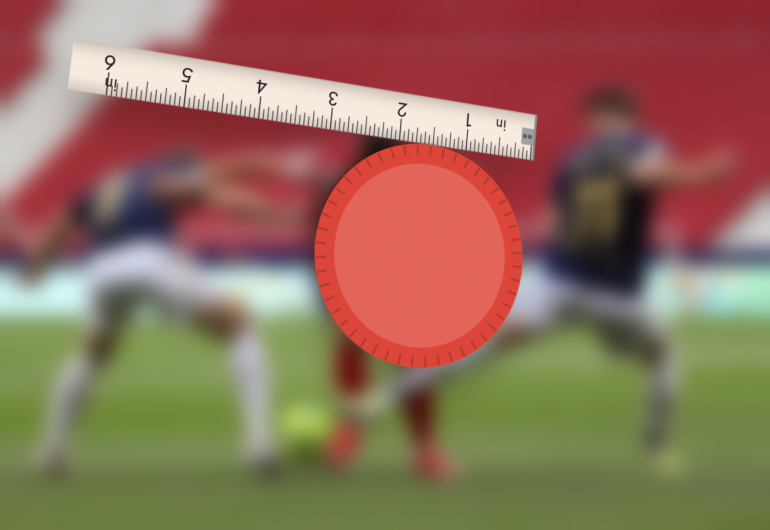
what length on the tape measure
3.0625 in
